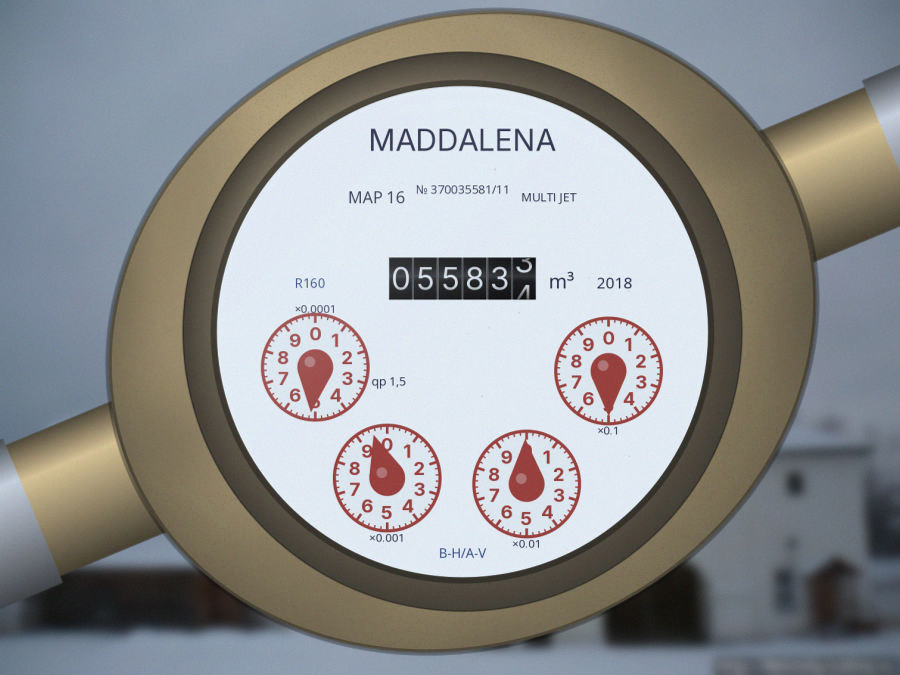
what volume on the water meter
55833.4995 m³
